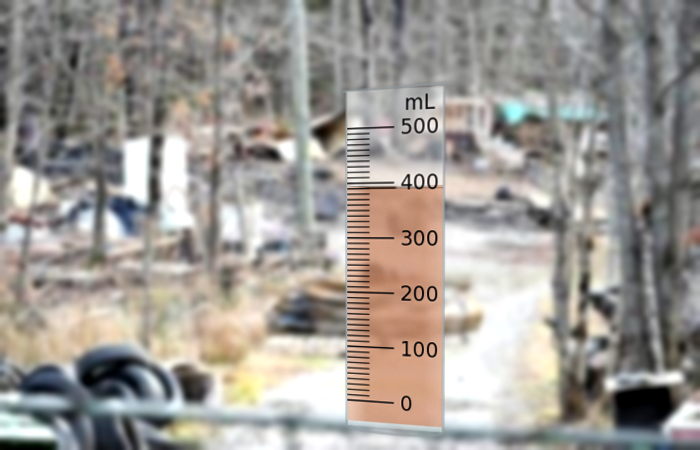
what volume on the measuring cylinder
390 mL
